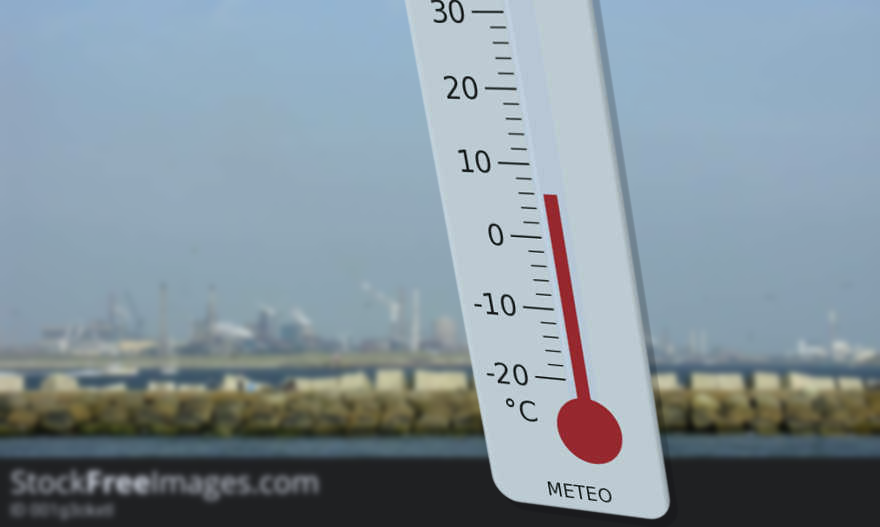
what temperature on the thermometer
6 °C
